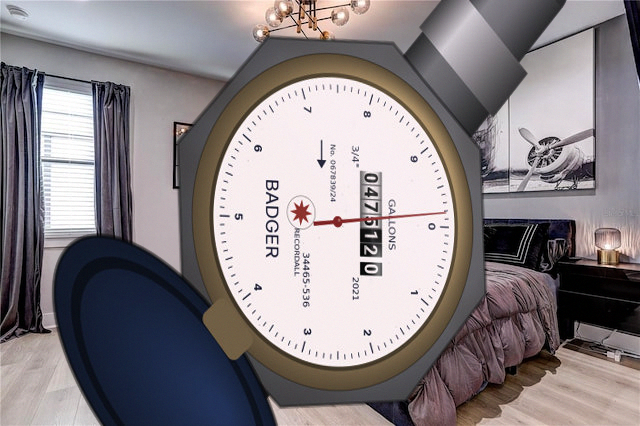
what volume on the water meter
475119.8 gal
